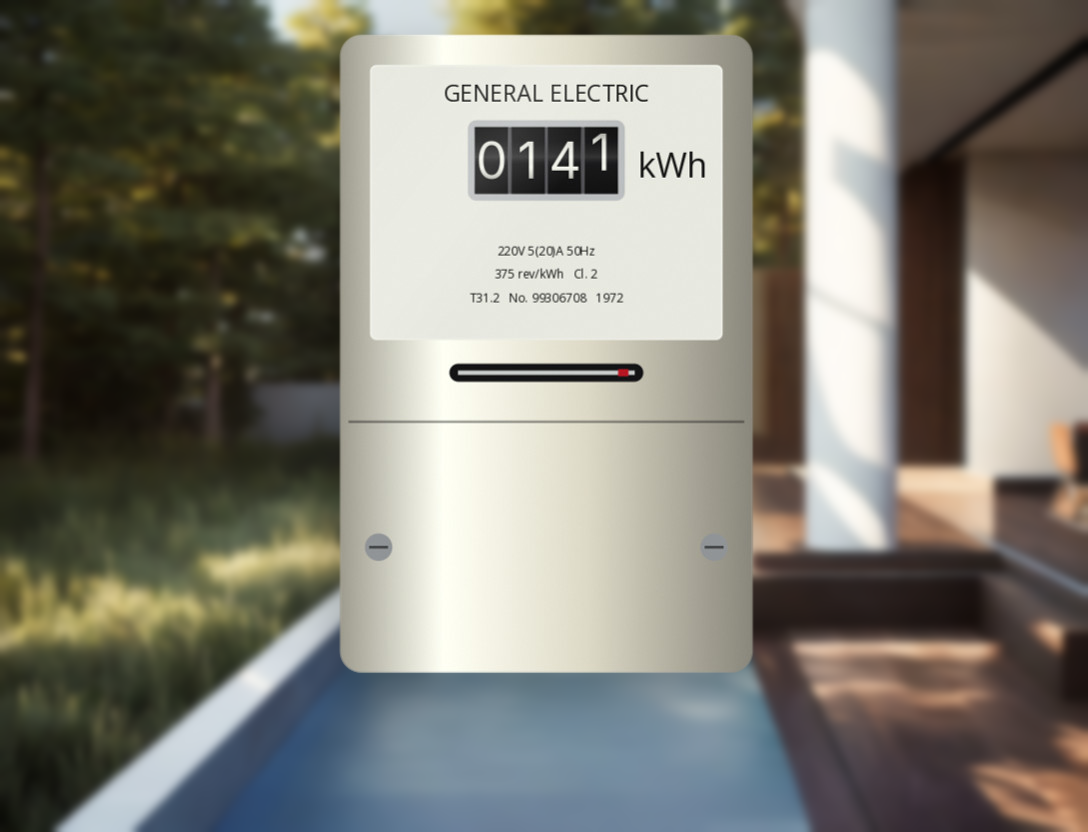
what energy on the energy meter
141 kWh
